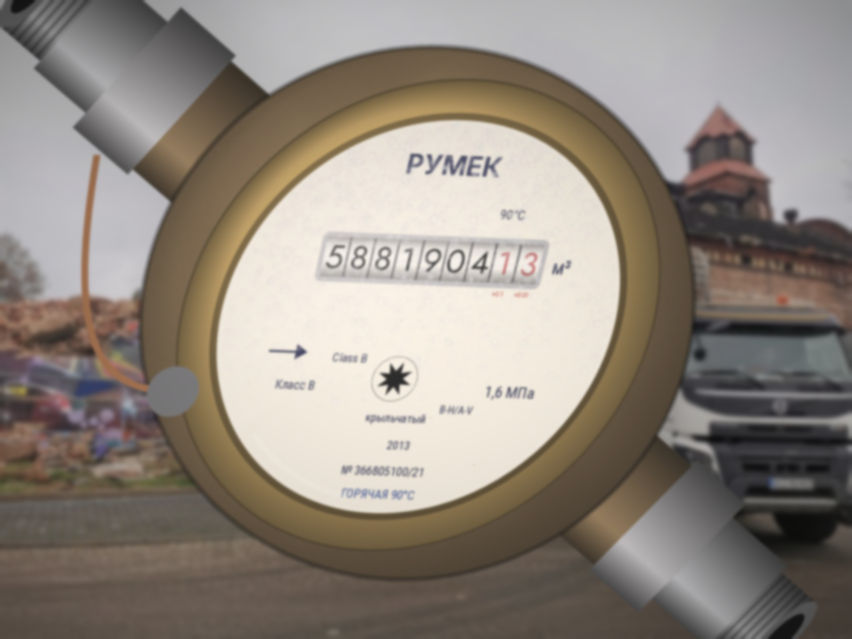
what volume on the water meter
5881904.13 m³
